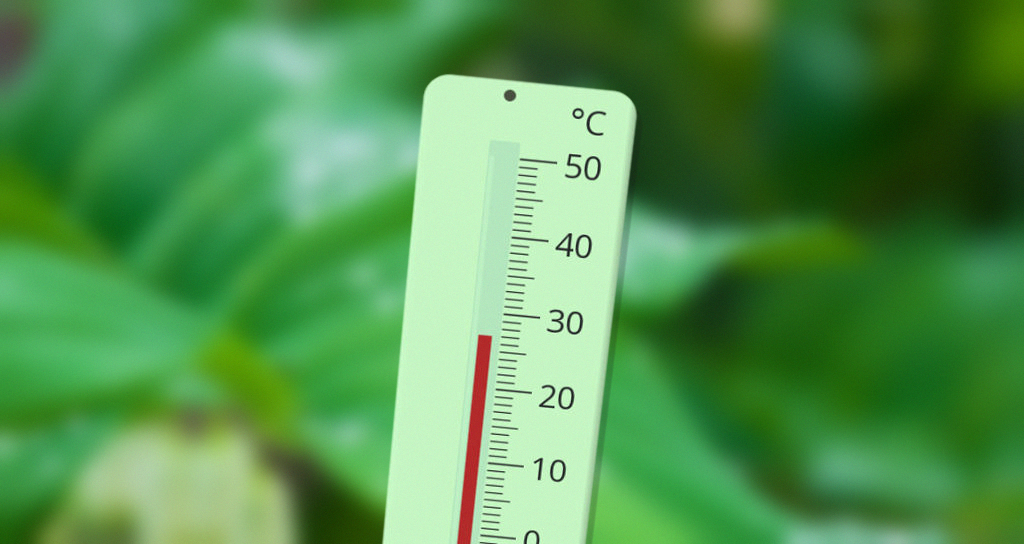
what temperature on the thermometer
27 °C
